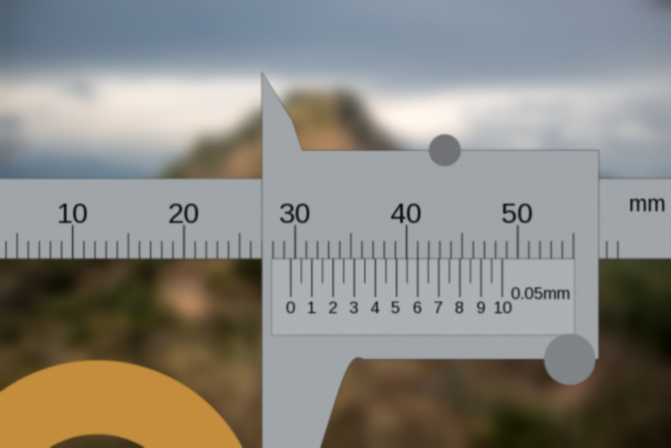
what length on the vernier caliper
29.6 mm
